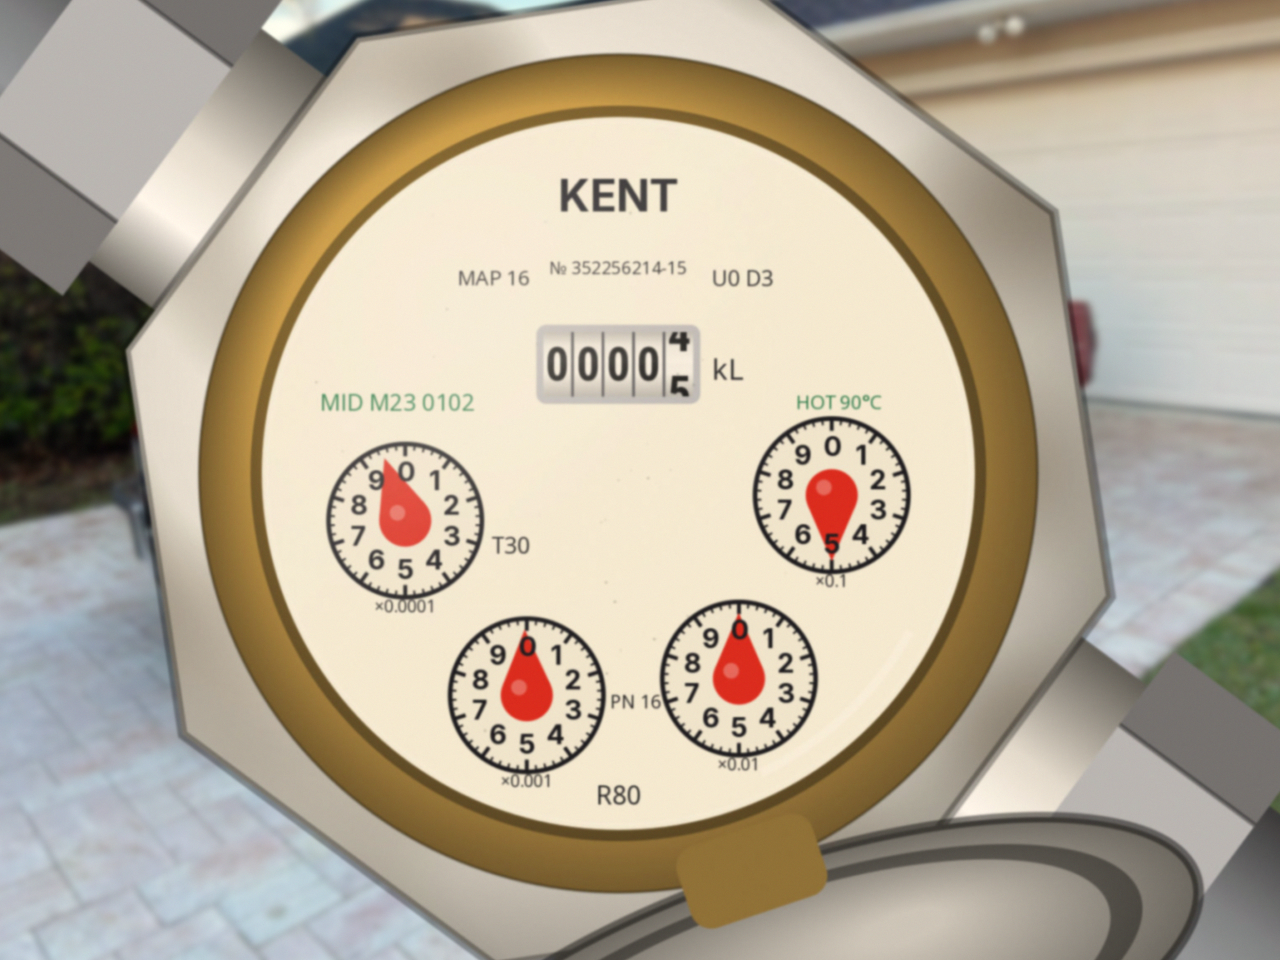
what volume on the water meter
4.4999 kL
